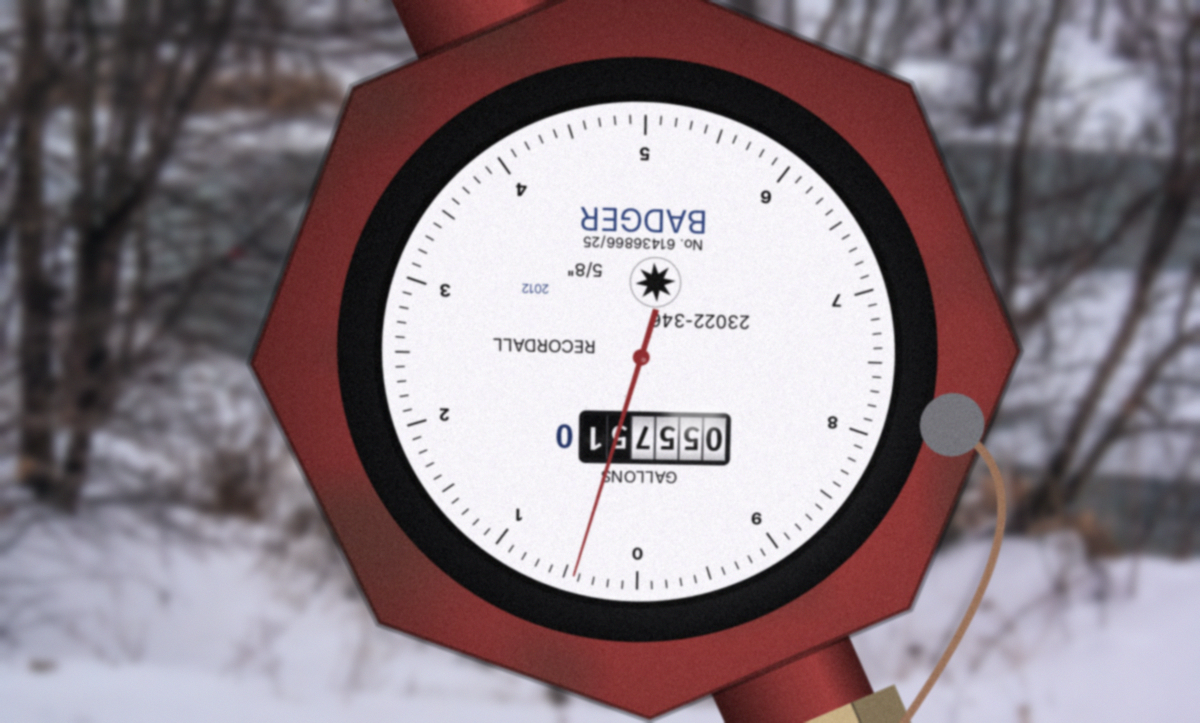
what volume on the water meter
557510.4 gal
